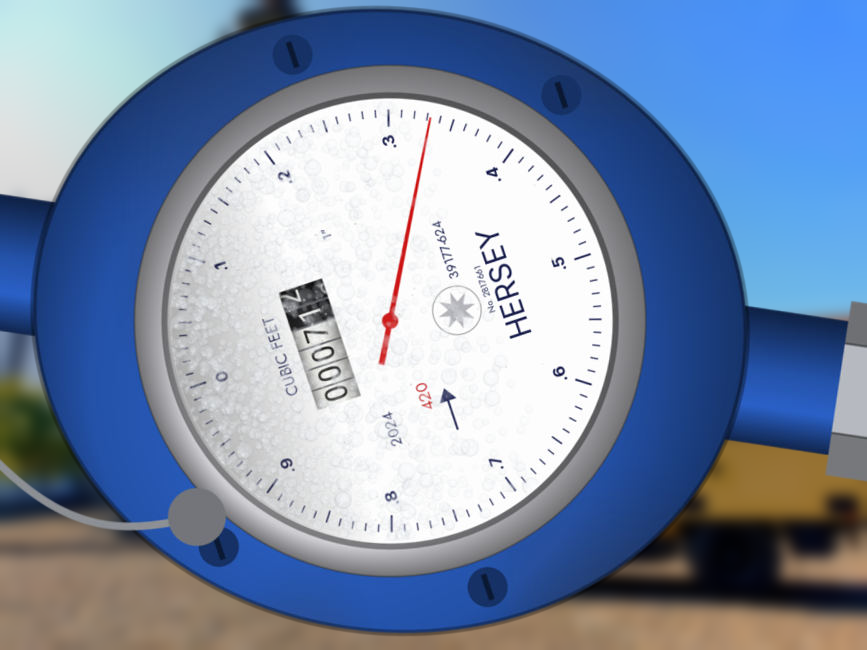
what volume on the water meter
712.33 ft³
